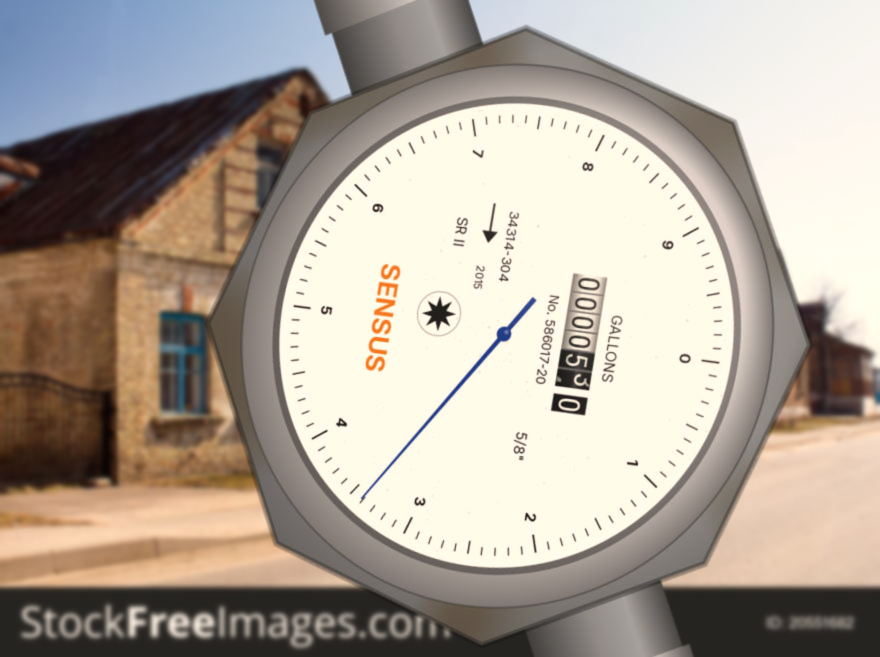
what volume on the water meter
533.4 gal
